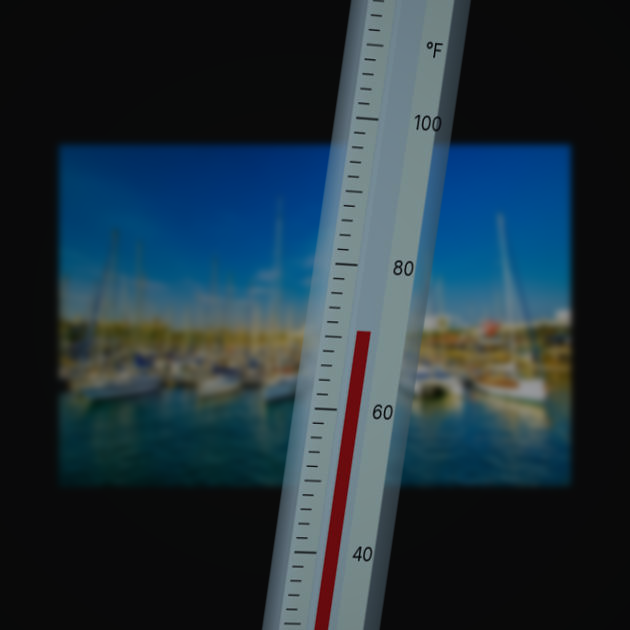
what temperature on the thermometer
71 °F
